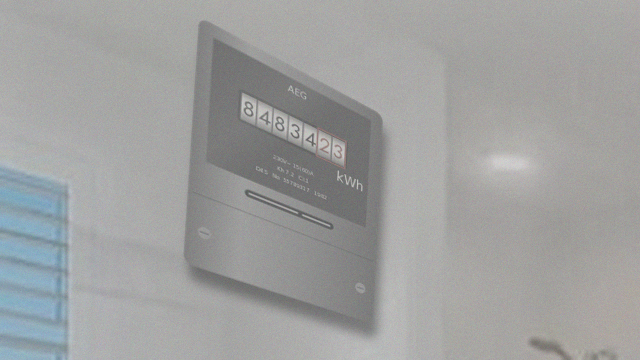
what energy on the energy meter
84834.23 kWh
